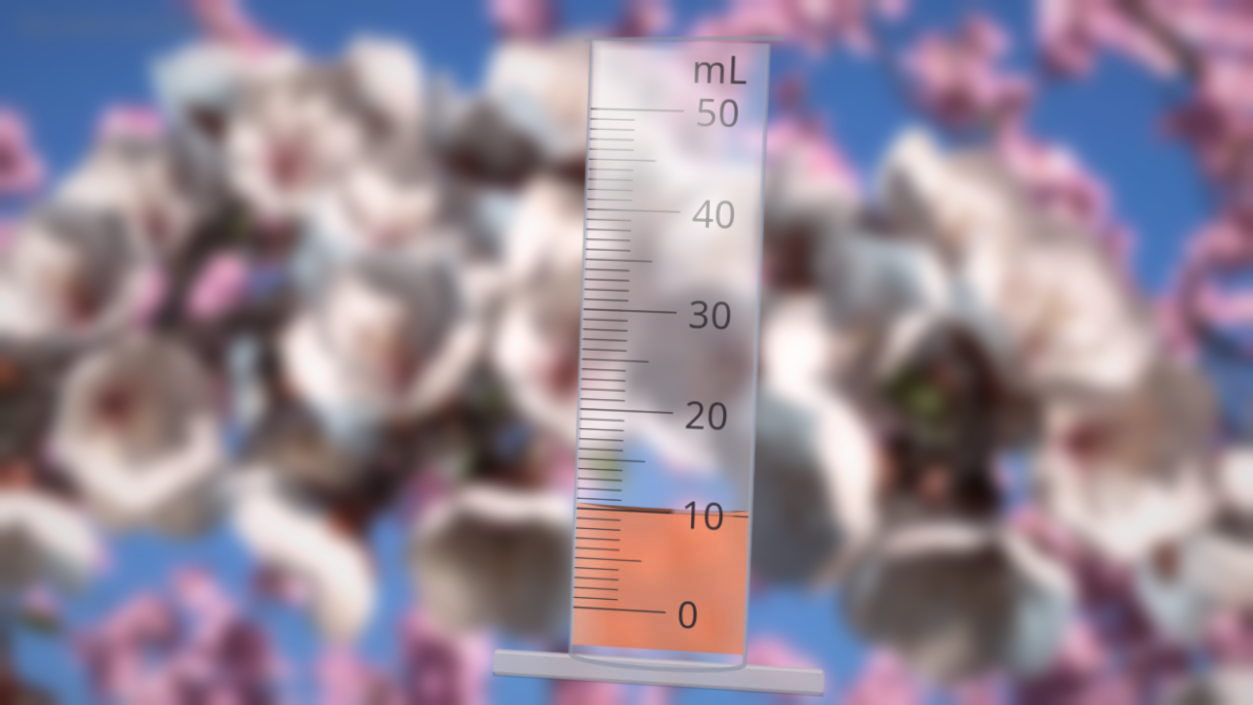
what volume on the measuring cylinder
10 mL
